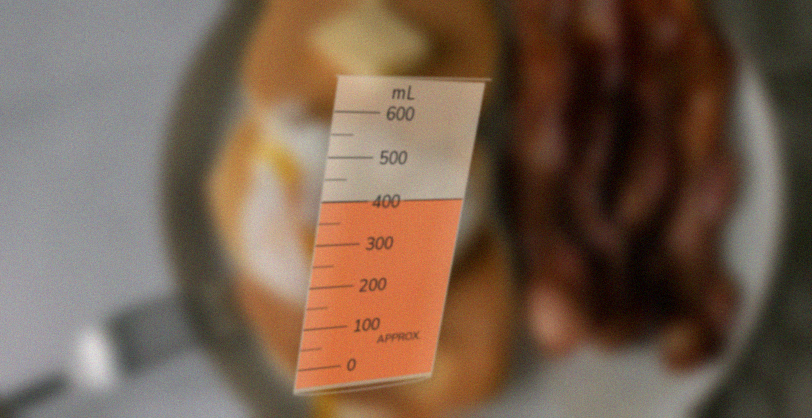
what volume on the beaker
400 mL
